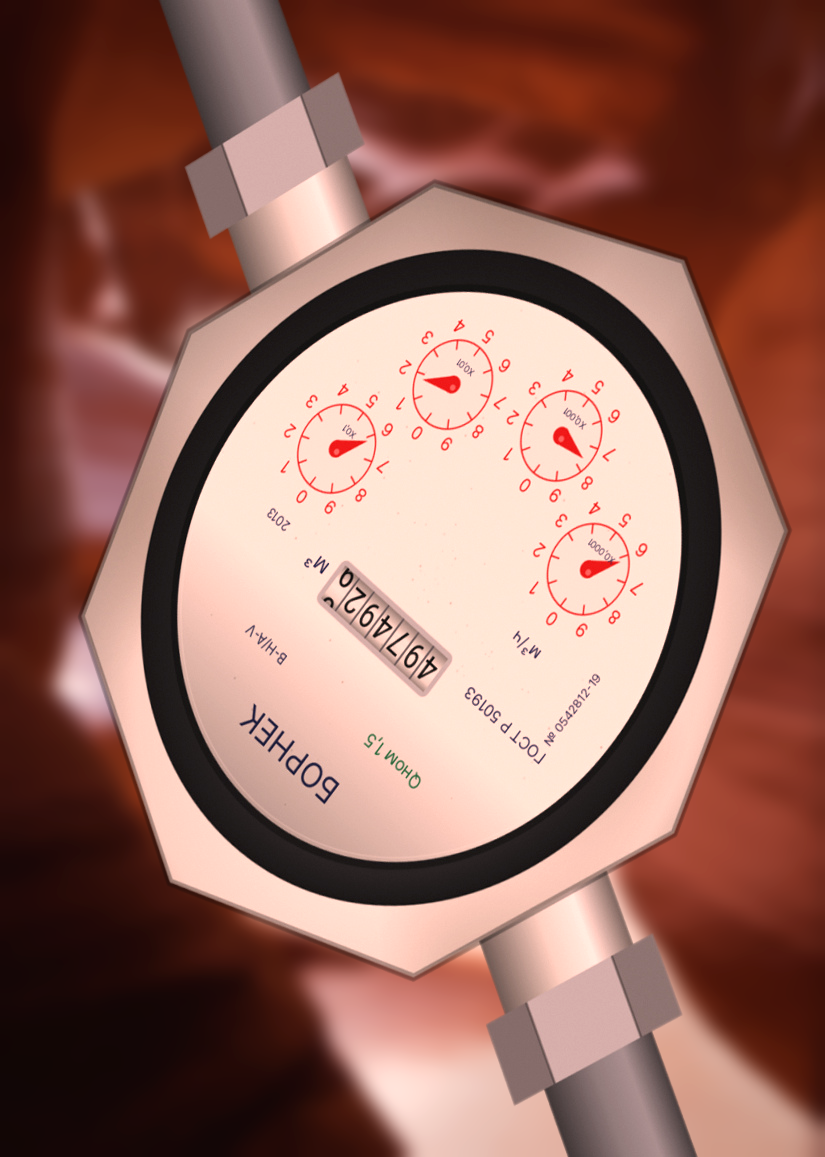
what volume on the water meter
4974928.6176 m³
